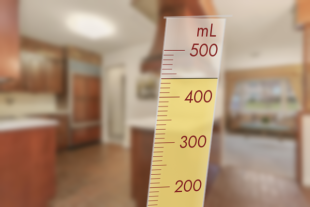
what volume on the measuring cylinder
440 mL
